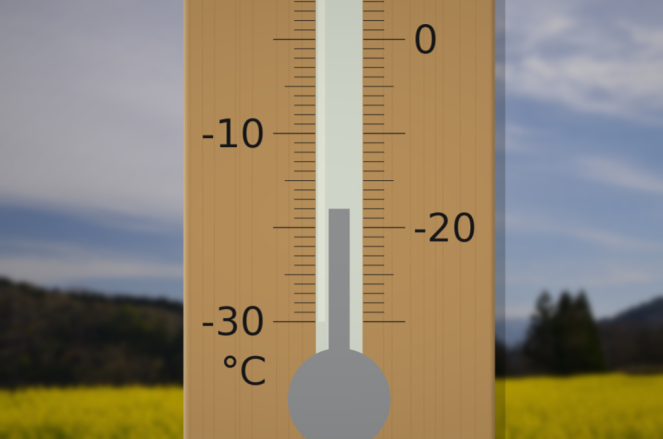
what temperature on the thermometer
-18 °C
